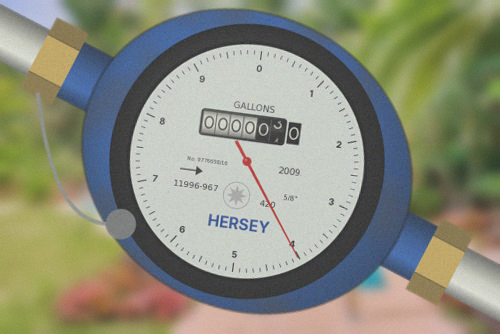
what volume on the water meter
34.0 gal
